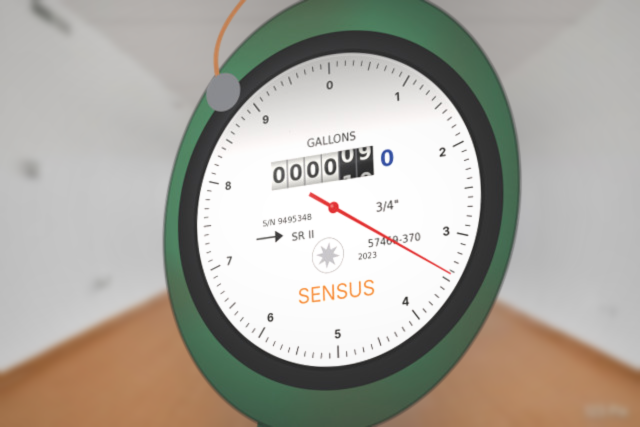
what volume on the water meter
93.4 gal
